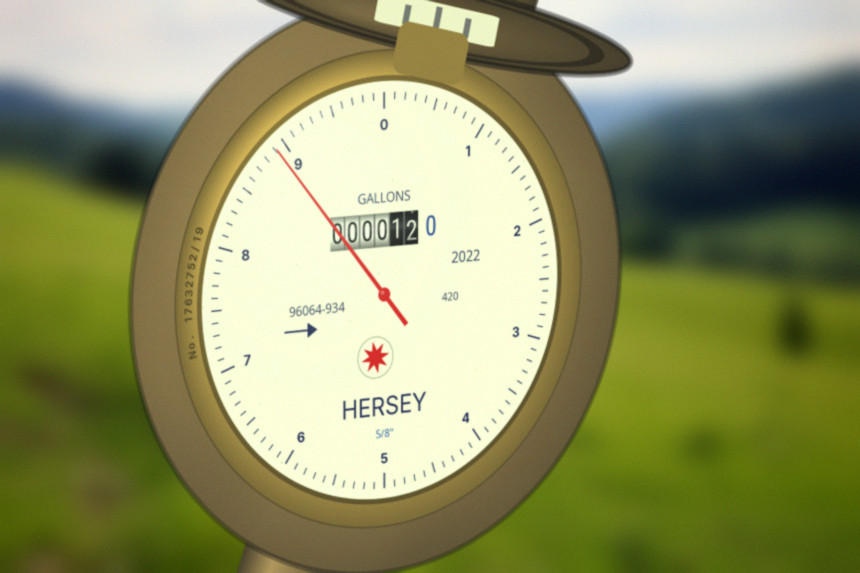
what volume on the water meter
118.9 gal
